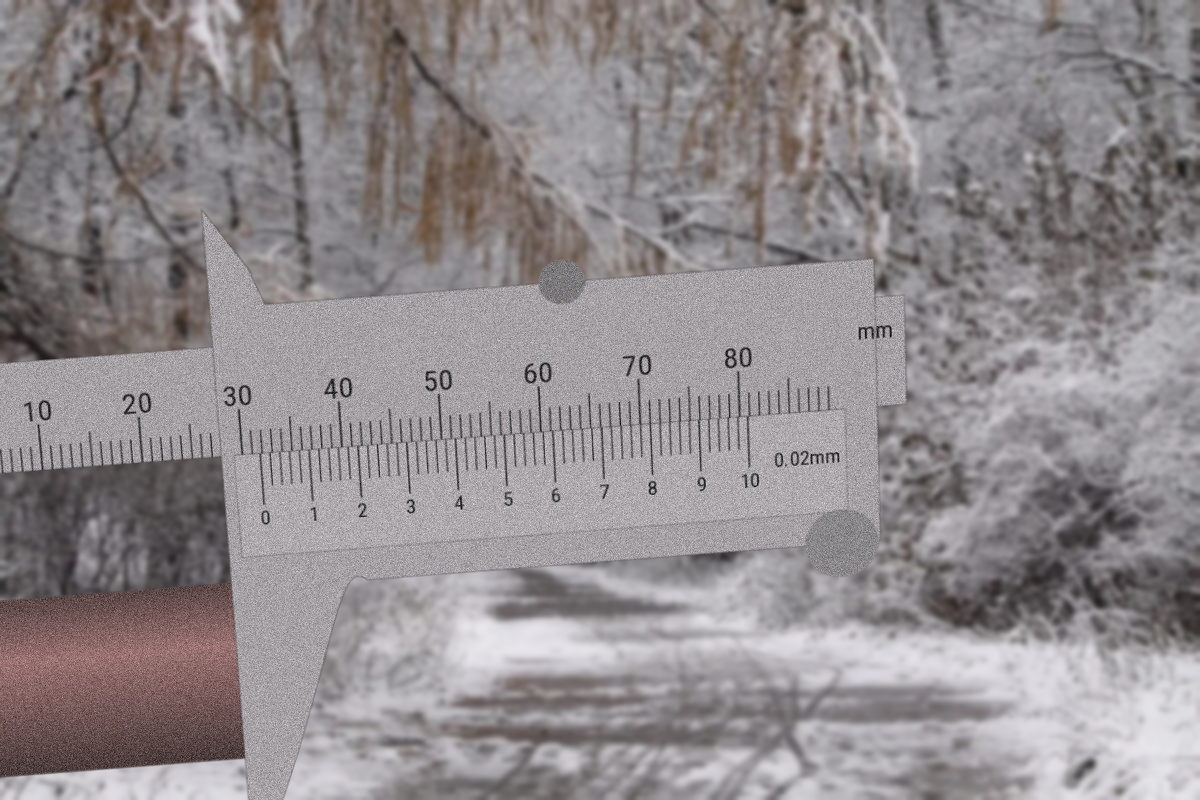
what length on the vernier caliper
31.8 mm
